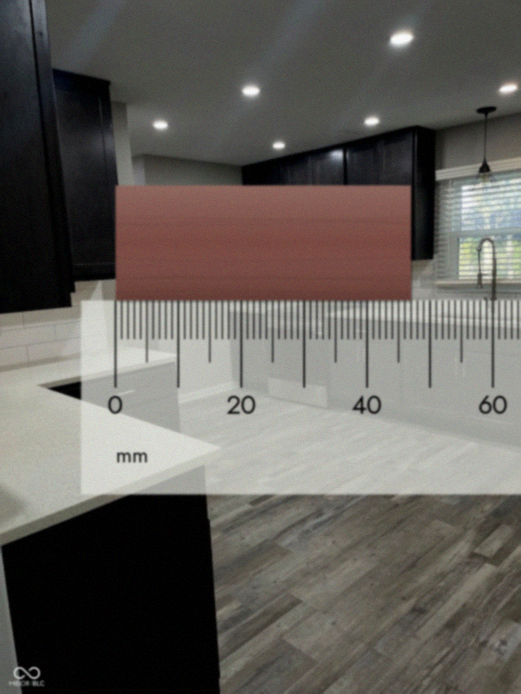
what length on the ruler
47 mm
